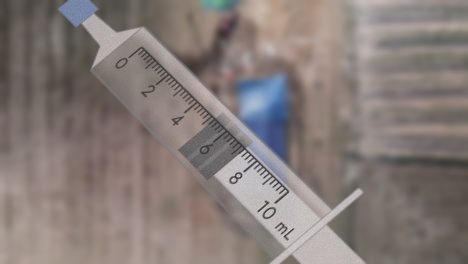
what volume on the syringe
5.2 mL
